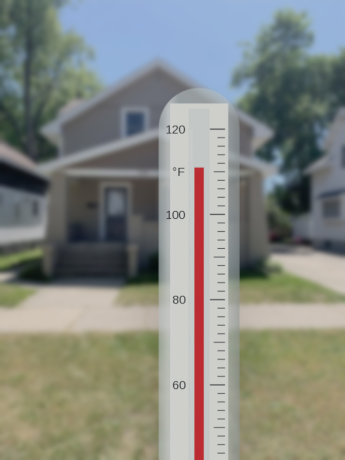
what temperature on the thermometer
111 °F
